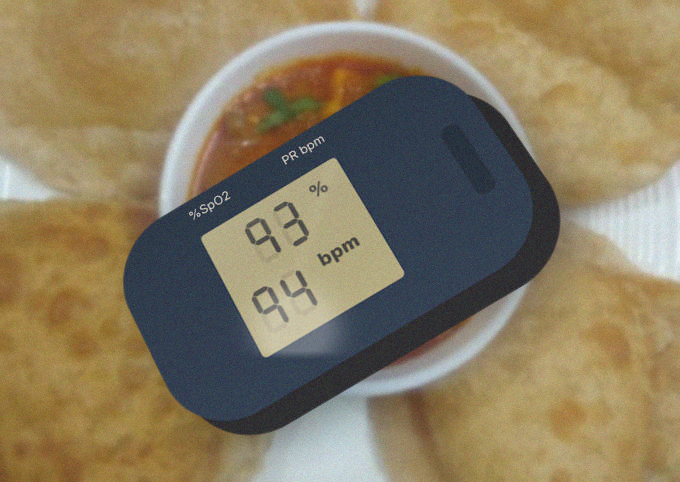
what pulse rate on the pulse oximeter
94 bpm
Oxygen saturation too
93 %
